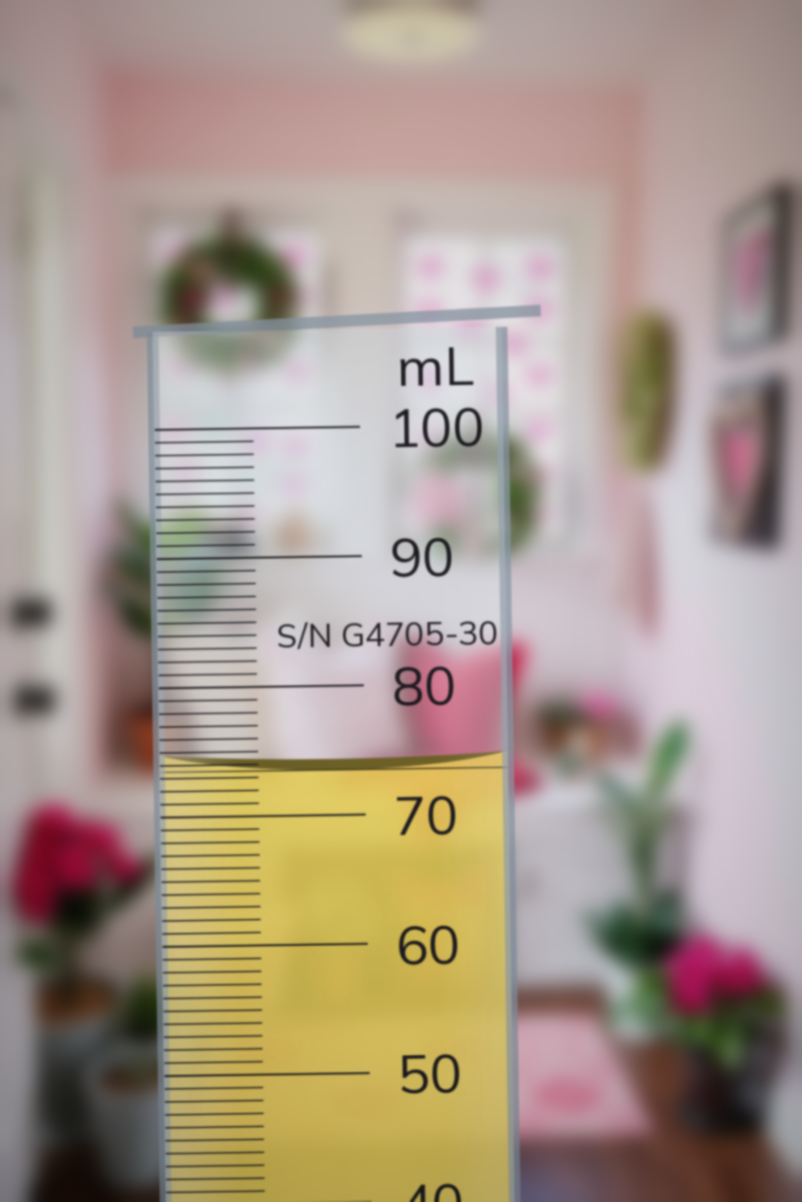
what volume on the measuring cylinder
73.5 mL
